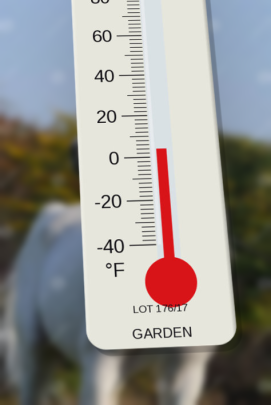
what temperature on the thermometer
4 °F
